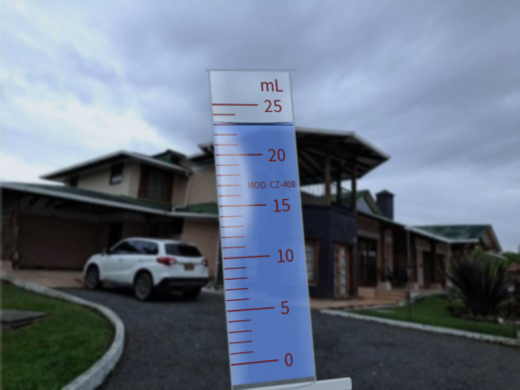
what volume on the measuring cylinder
23 mL
